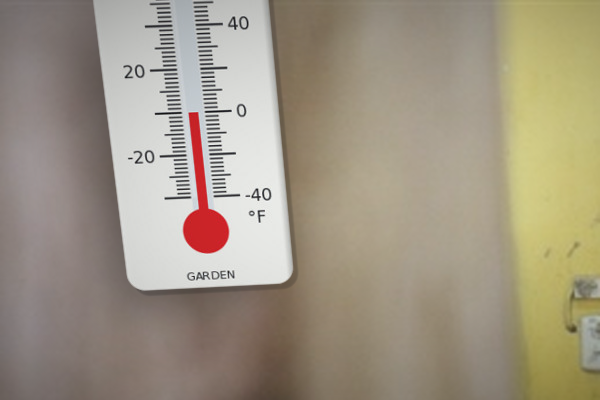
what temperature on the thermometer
0 °F
